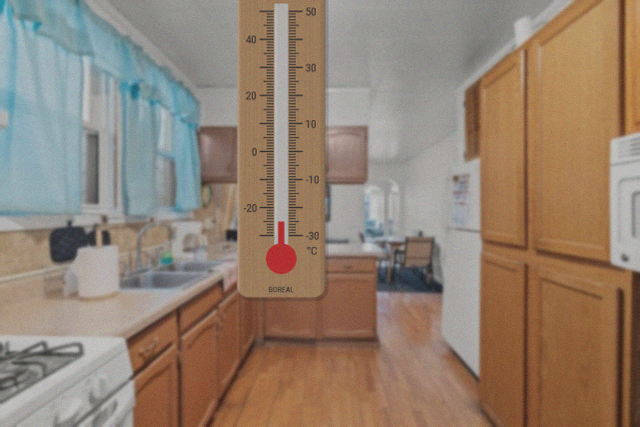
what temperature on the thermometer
-25 °C
